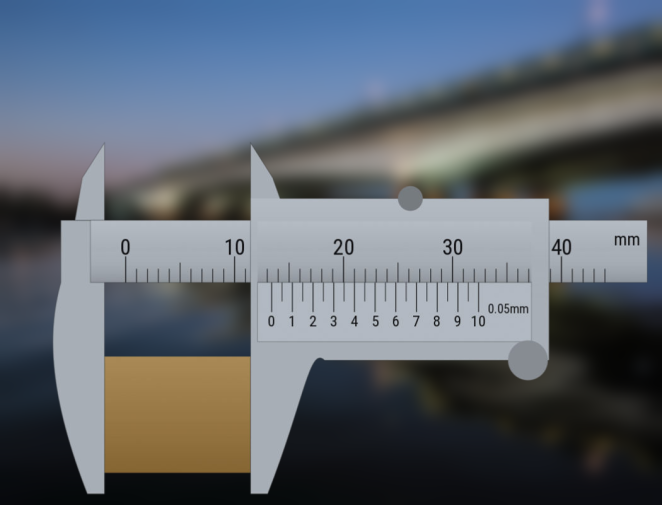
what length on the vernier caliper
13.4 mm
